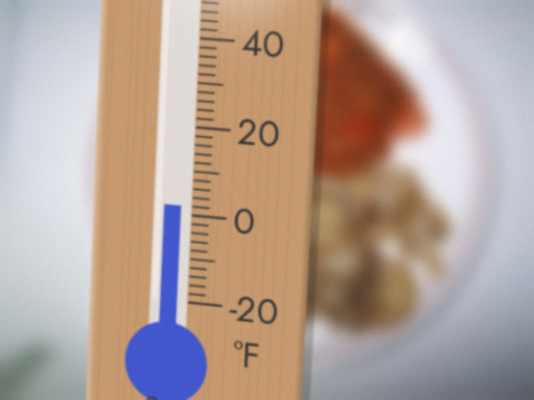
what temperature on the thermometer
2 °F
